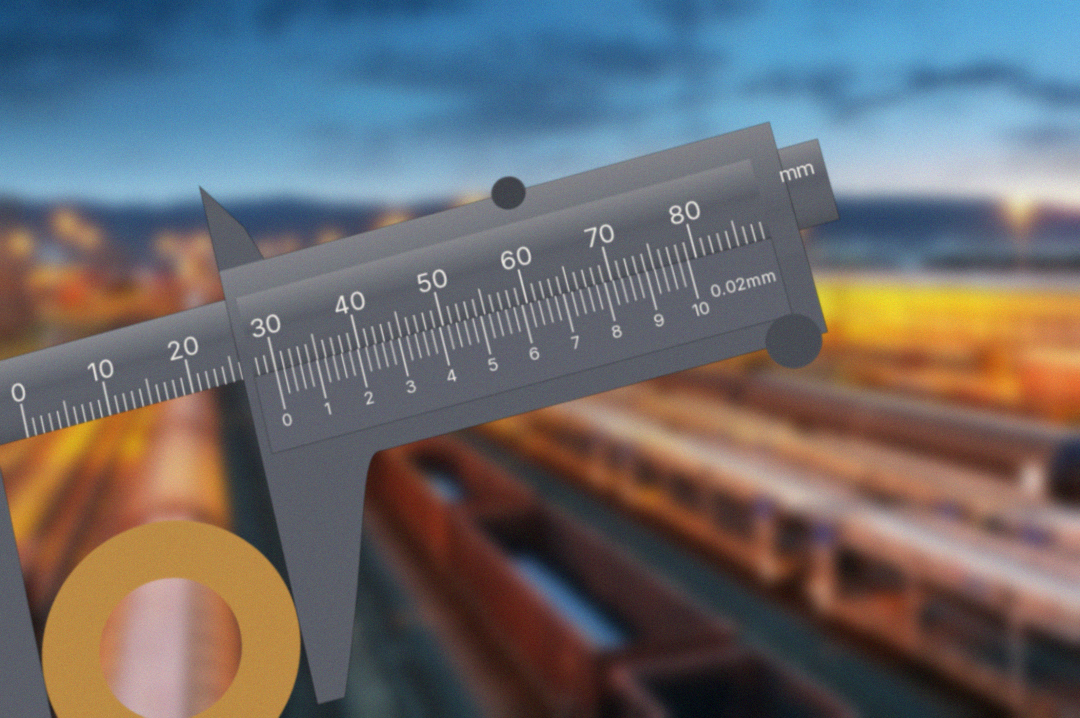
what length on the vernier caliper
30.0 mm
